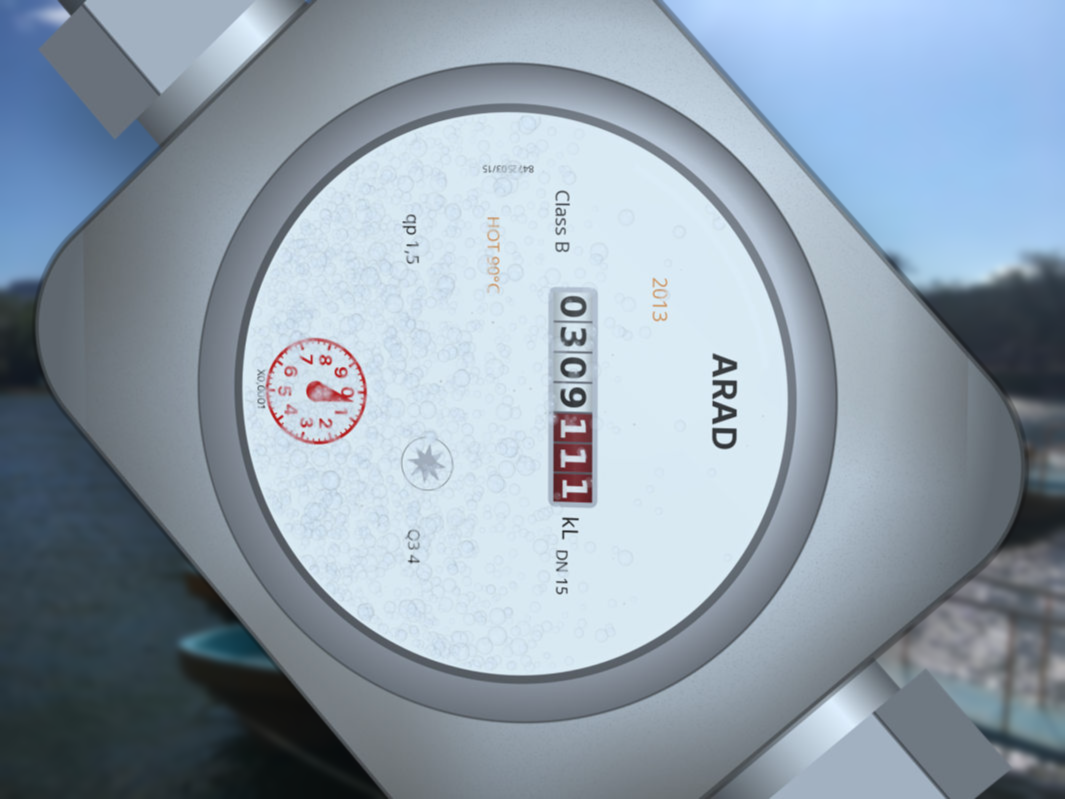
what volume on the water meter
309.1110 kL
